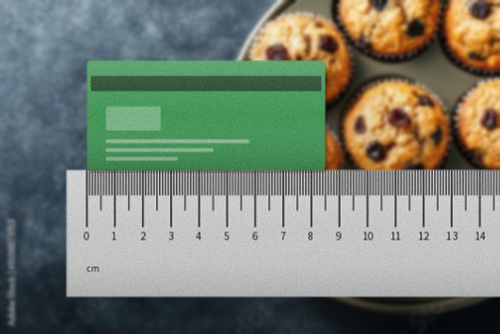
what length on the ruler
8.5 cm
